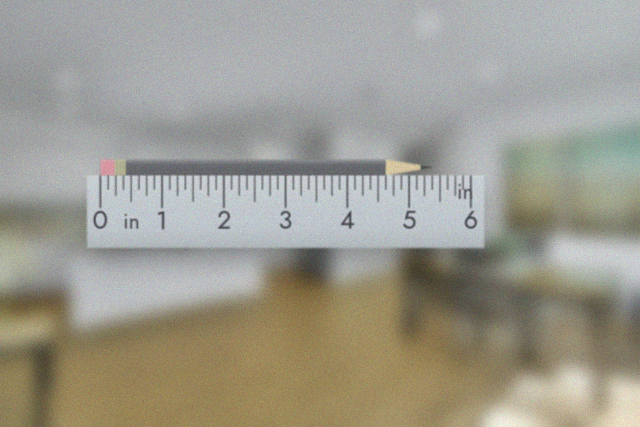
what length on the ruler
5.375 in
